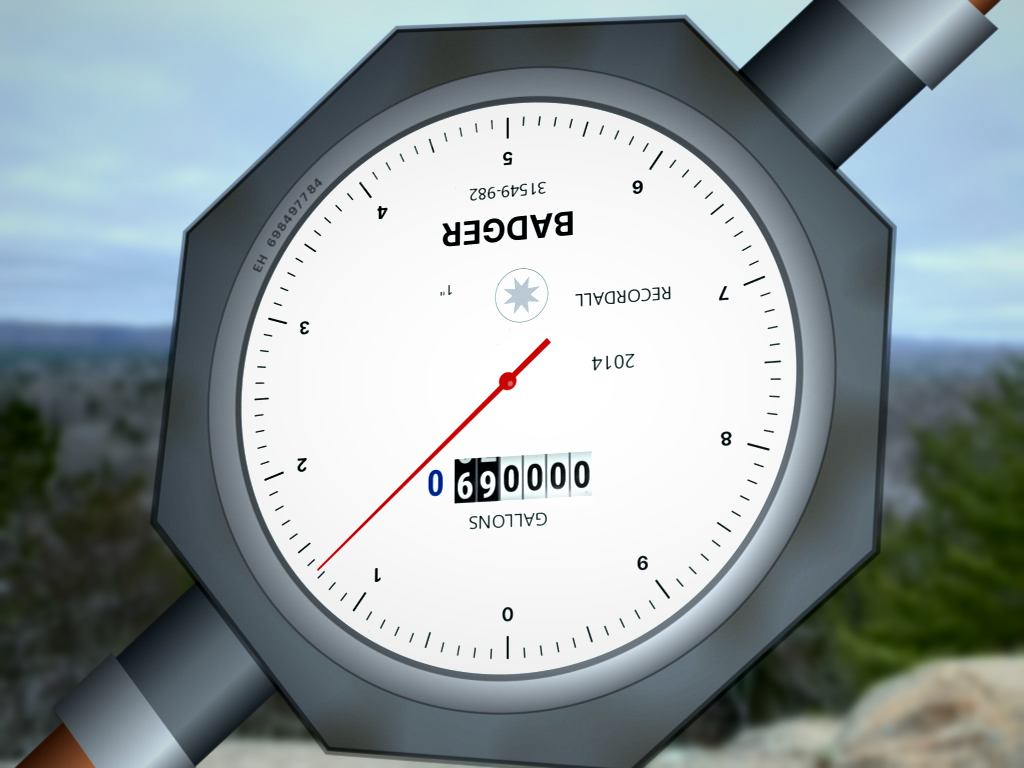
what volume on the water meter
691.3 gal
